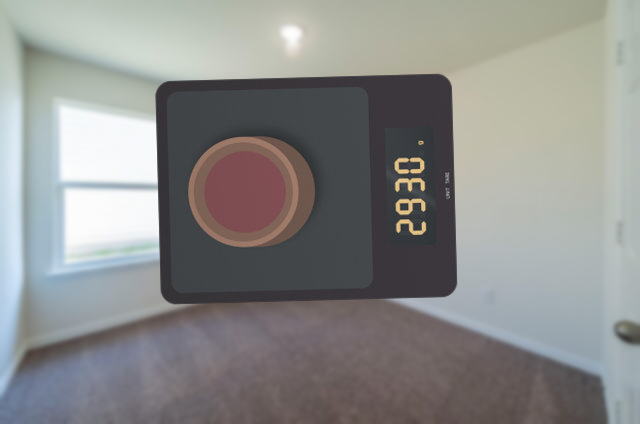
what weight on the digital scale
2930 g
